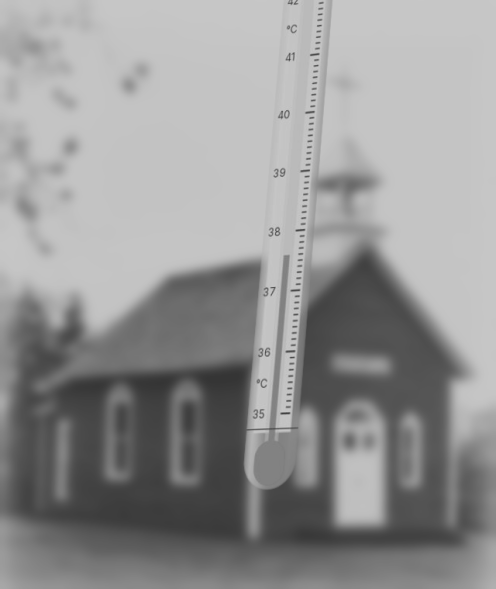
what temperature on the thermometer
37.6 °C
